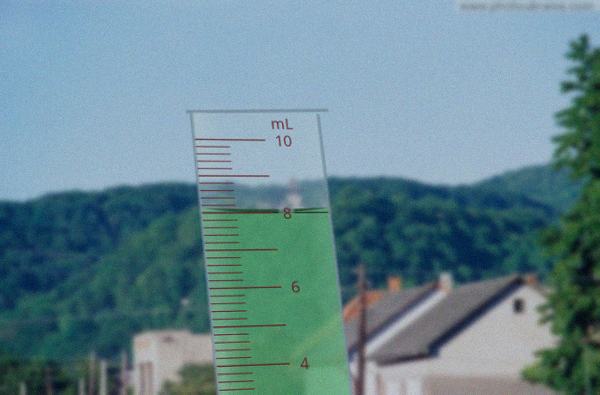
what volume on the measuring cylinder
8 mL
